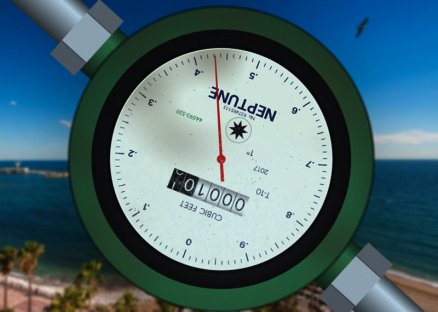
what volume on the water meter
101.43 ft³
